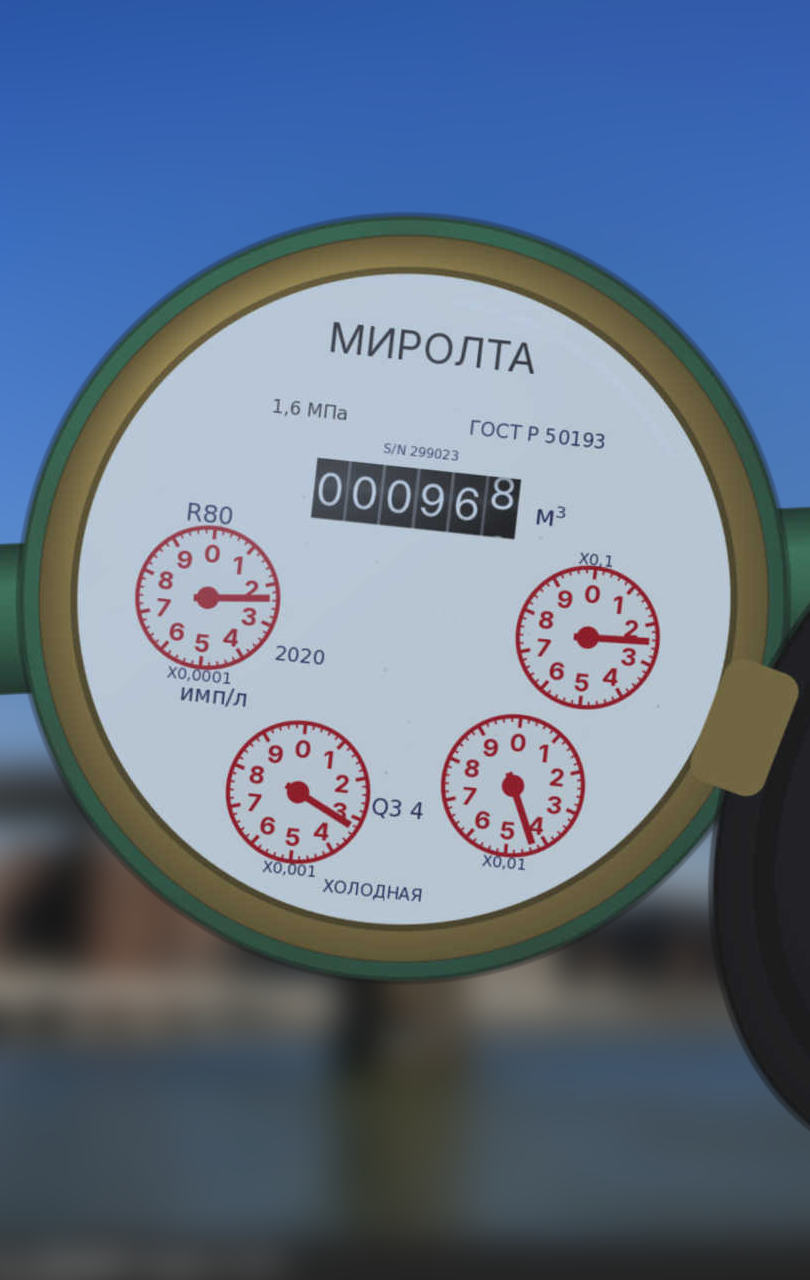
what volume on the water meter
968.2432 m³
